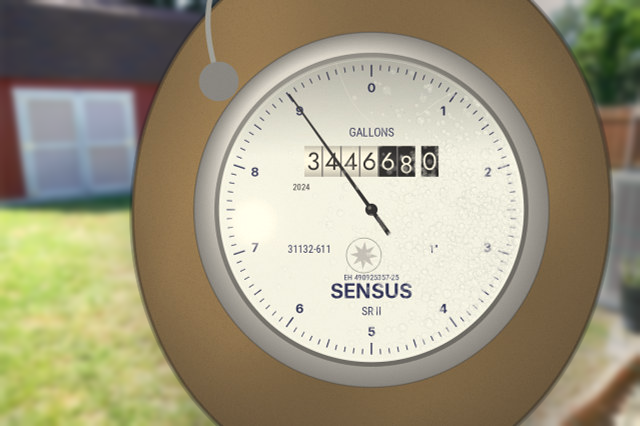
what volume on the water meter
3446679.0 gal
